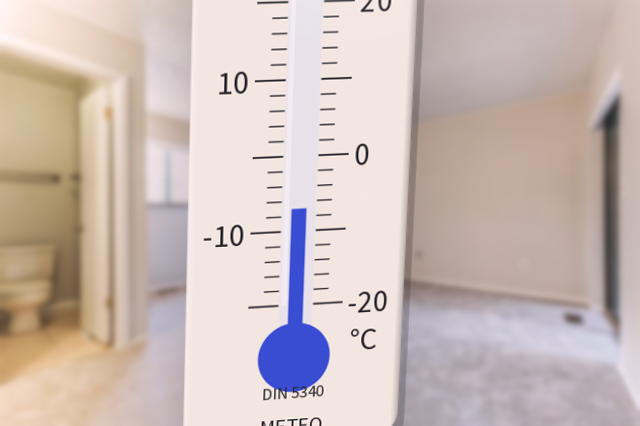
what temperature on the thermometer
-7 °C
